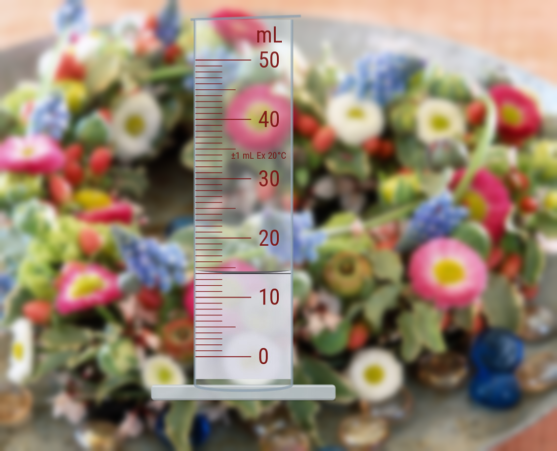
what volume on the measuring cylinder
14 mL
